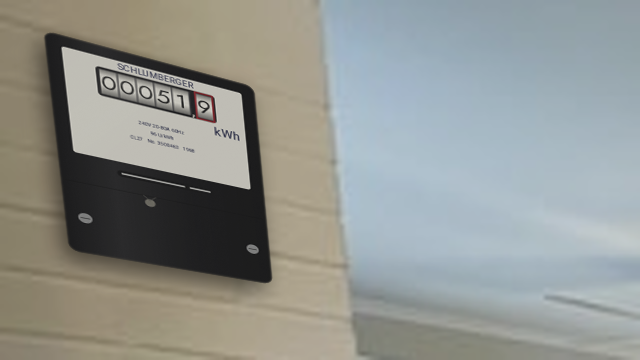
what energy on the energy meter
51.9 kWh
